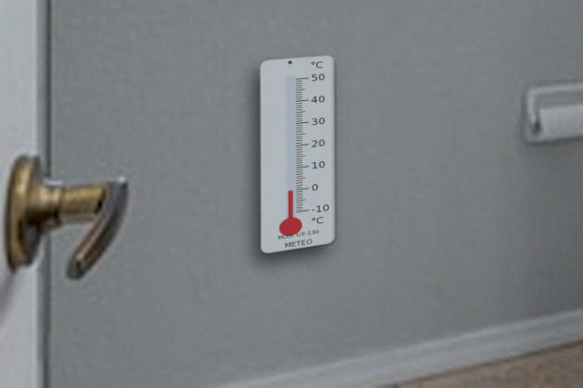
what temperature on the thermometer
0 °C
